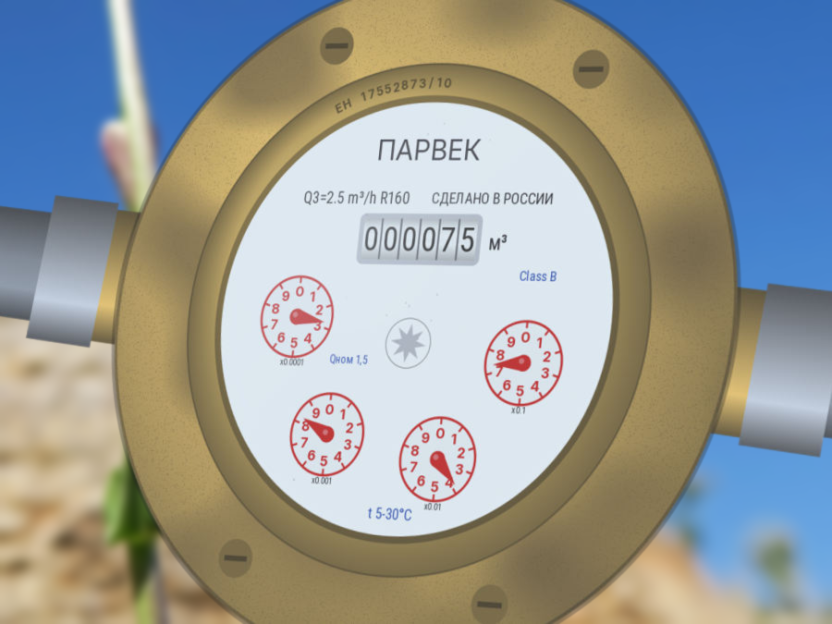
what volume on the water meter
75.7382 m³
